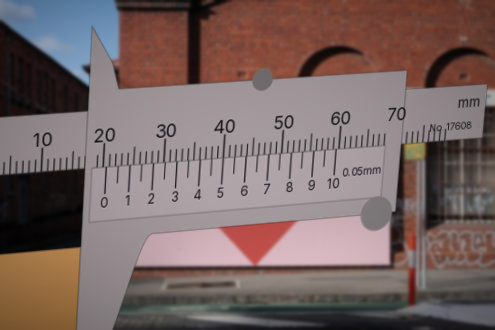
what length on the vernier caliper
20.5 mm
